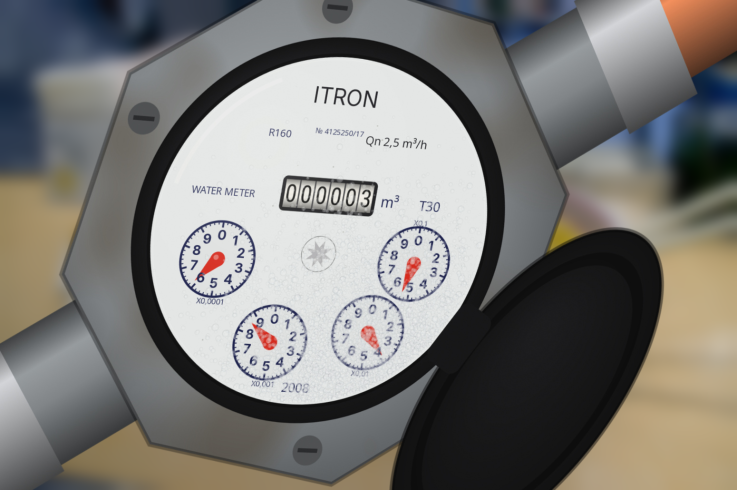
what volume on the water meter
3.5386 m³
